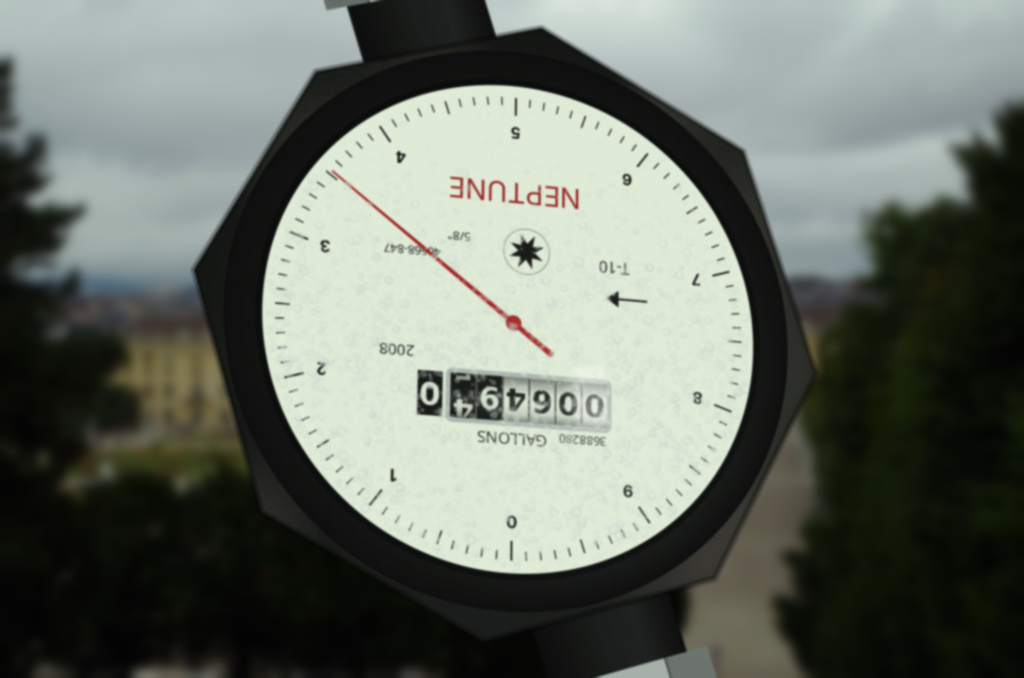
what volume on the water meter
64943.5 gal
